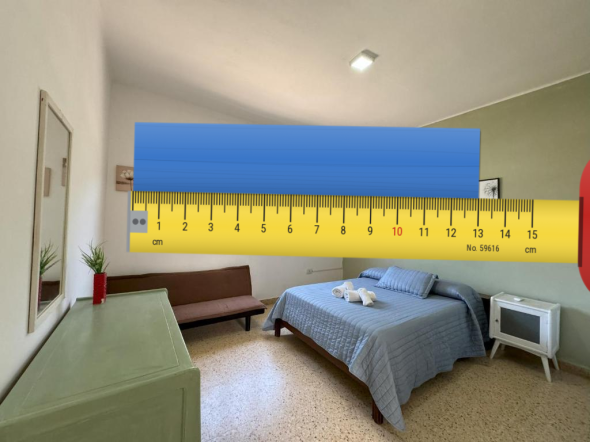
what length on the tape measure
13 cm
